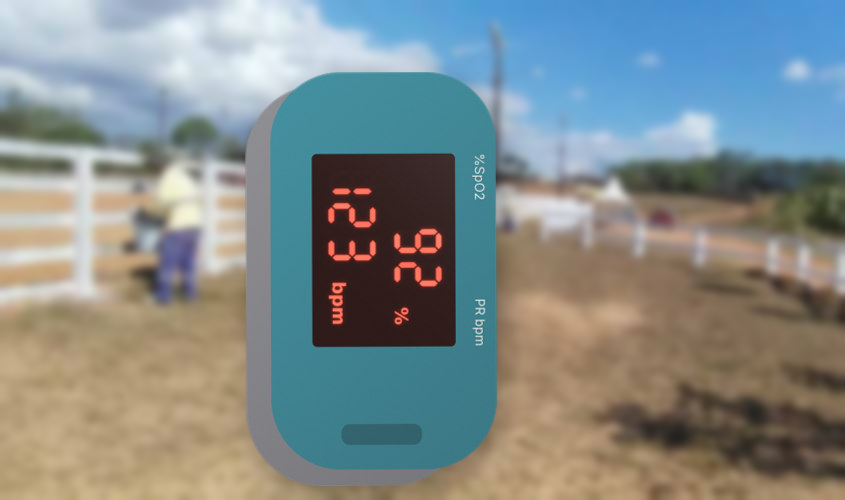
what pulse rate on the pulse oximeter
123 bpm
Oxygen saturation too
92 %
